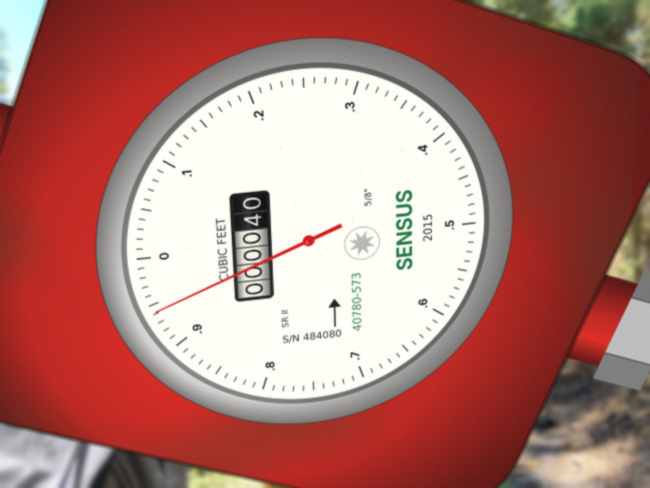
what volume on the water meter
39.94 ft³
